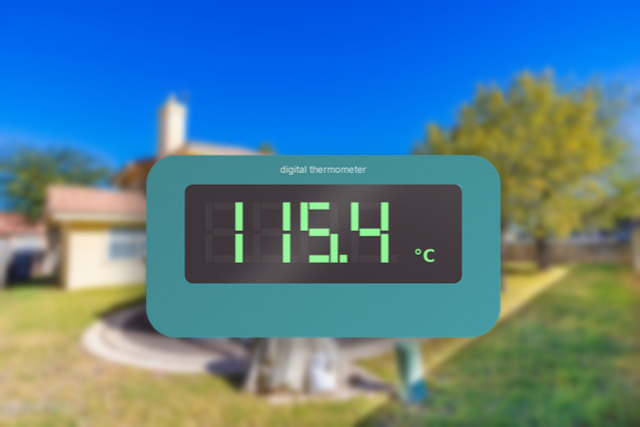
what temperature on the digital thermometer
115.4 °C
